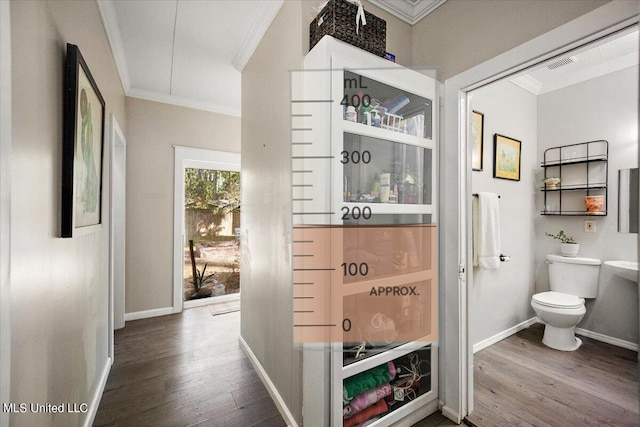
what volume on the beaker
175 mL
